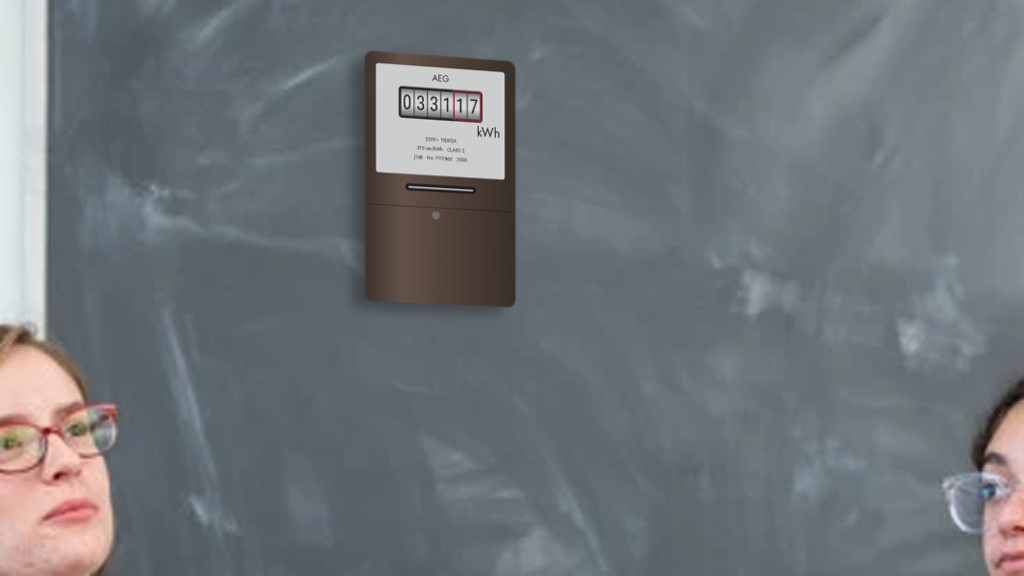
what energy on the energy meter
331.17 kWh
